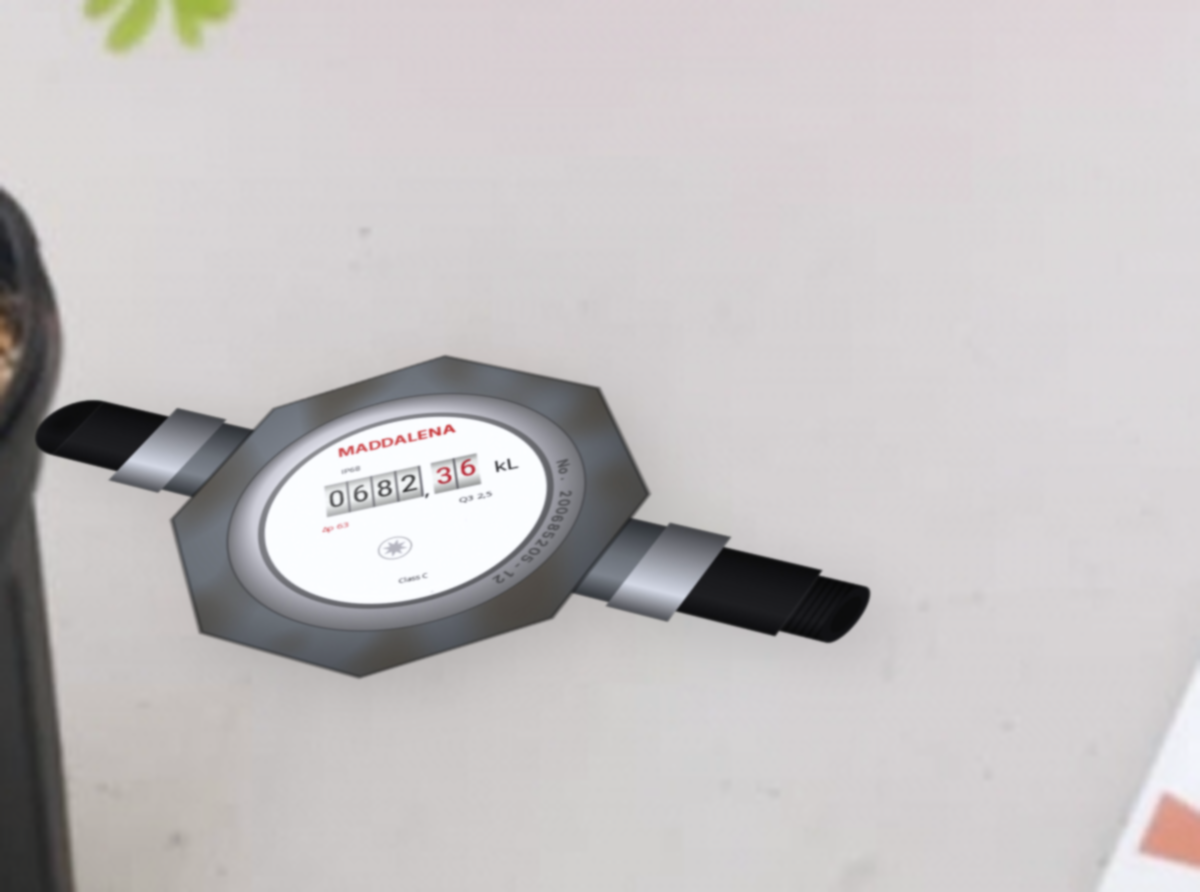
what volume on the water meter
682.36 kL
